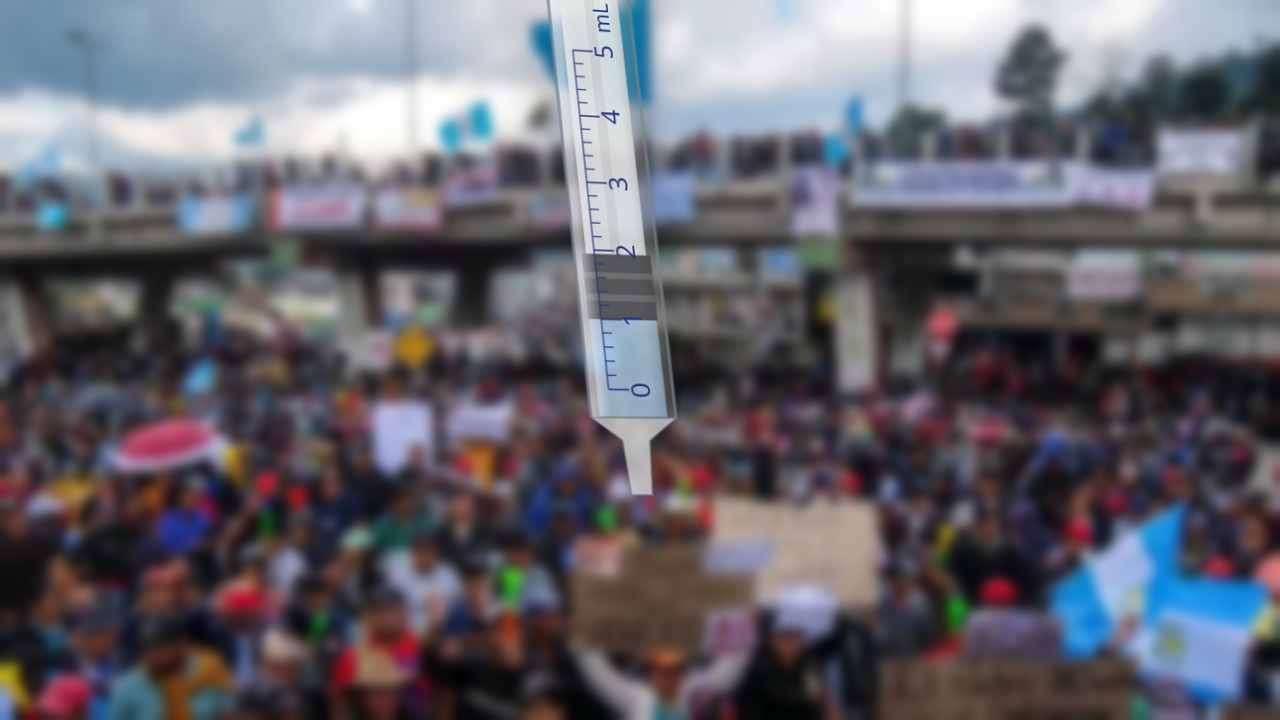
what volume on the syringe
1 mL
